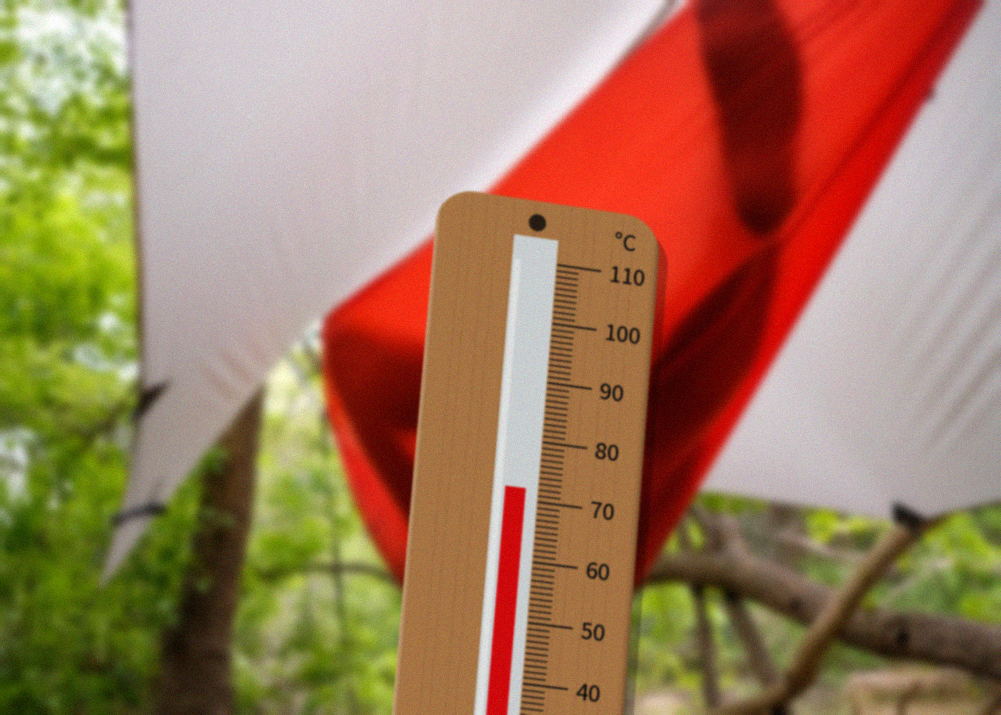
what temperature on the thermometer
72 °C
